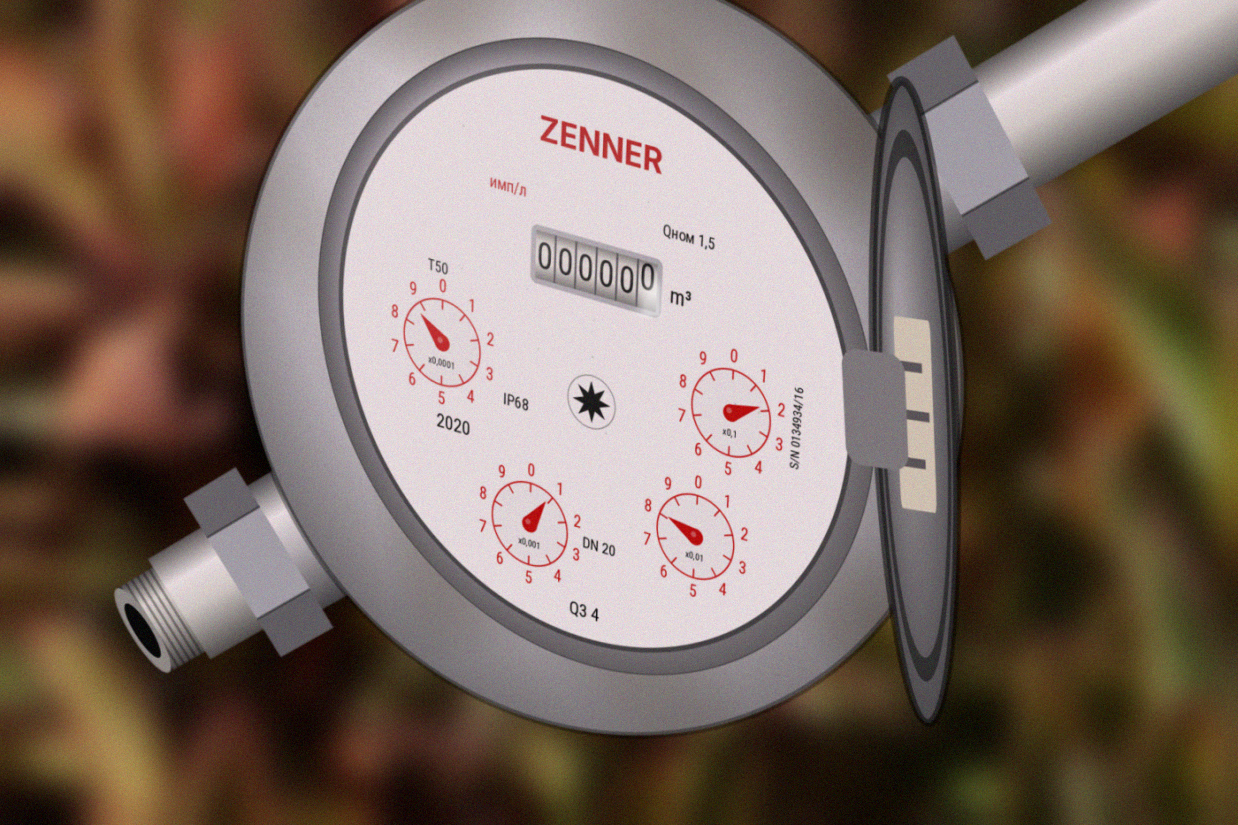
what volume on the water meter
0.1808 m³
